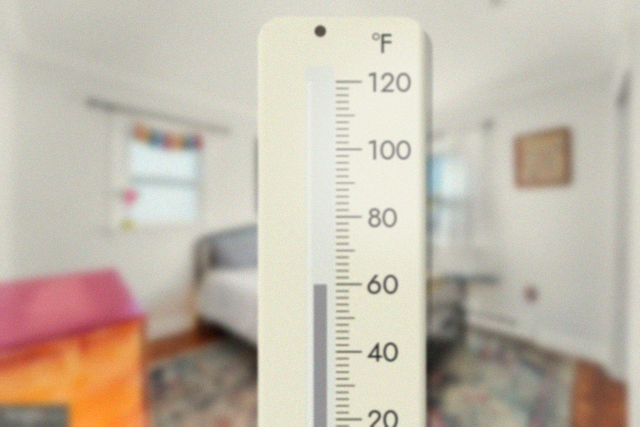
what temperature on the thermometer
60 °F
